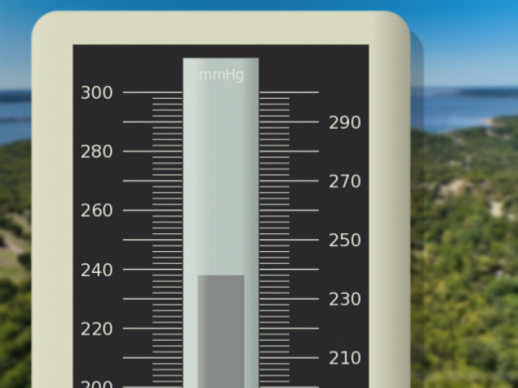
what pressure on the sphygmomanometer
238 mmHg
